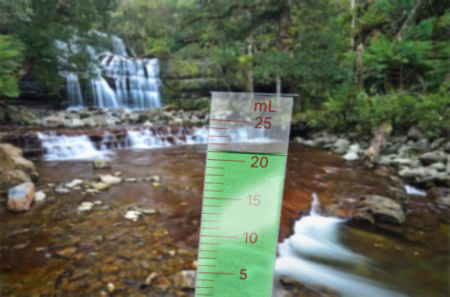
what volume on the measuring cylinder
21 mL
